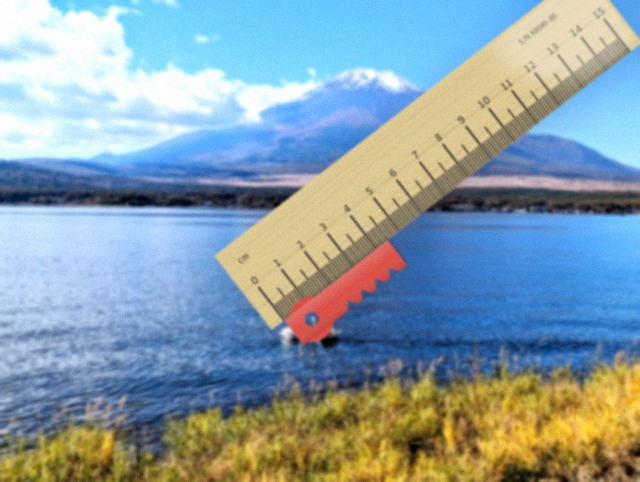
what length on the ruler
4.5 cm
